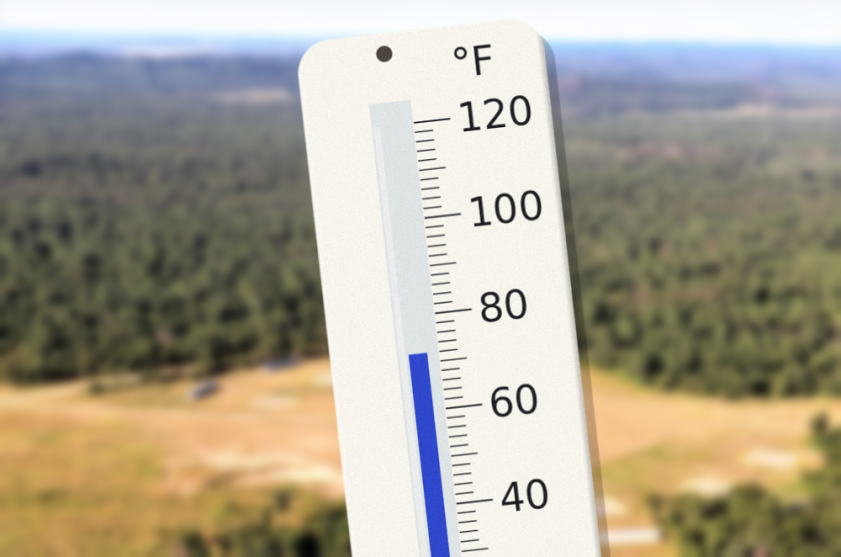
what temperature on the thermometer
72 °F
